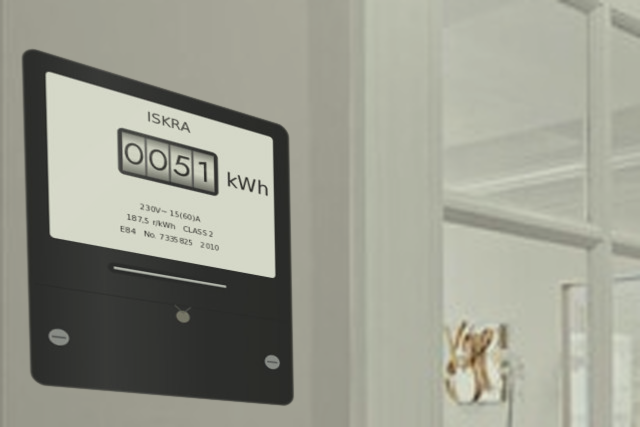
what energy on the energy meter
51 kWh
